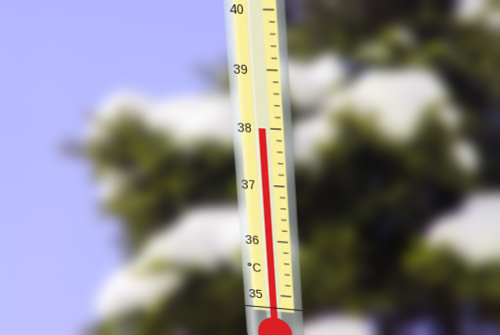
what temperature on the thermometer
38 °C
